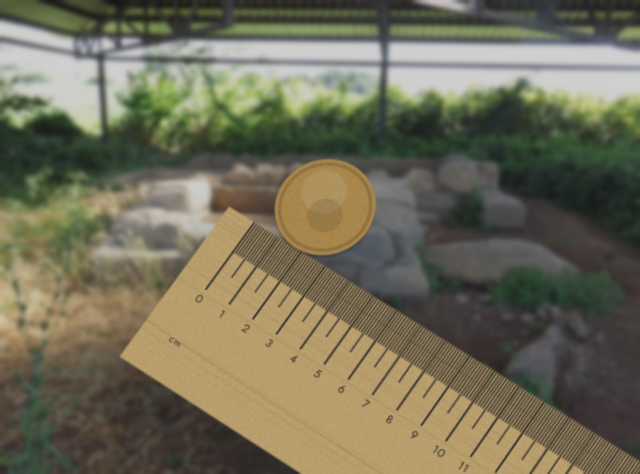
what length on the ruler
3.5 cm
